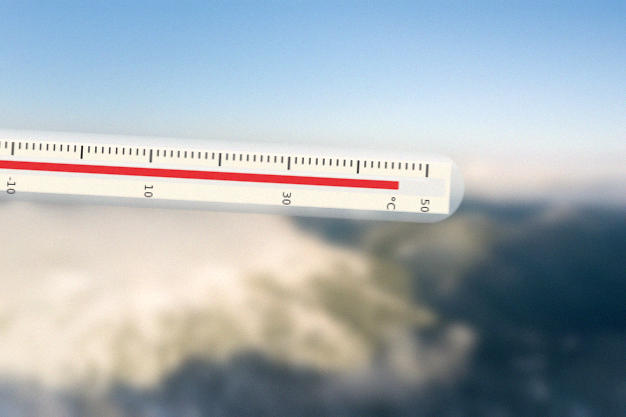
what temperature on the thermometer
46 °C
